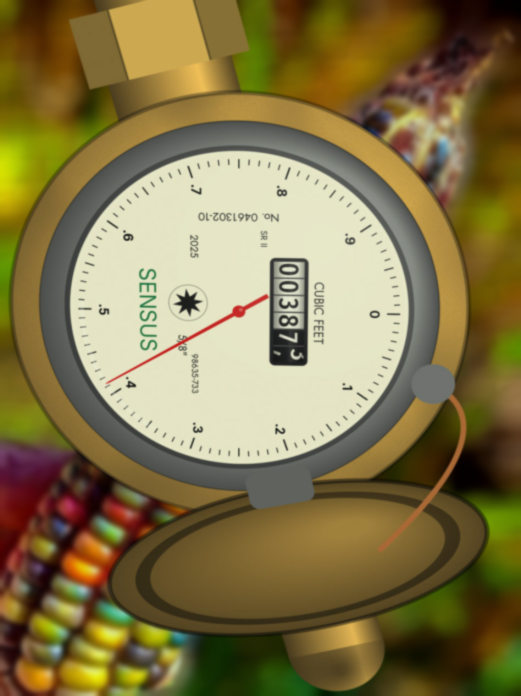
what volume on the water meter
3873.41 ft³
